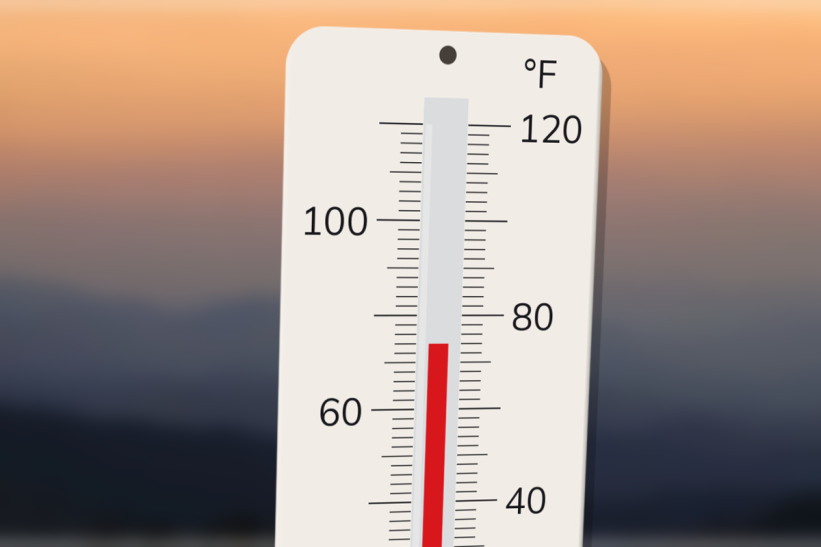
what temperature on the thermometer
74 °F
